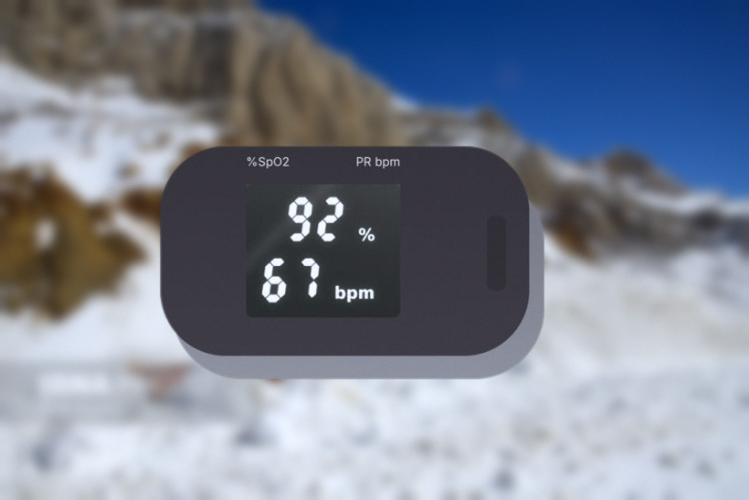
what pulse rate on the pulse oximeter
67 bpm
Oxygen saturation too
92 %
